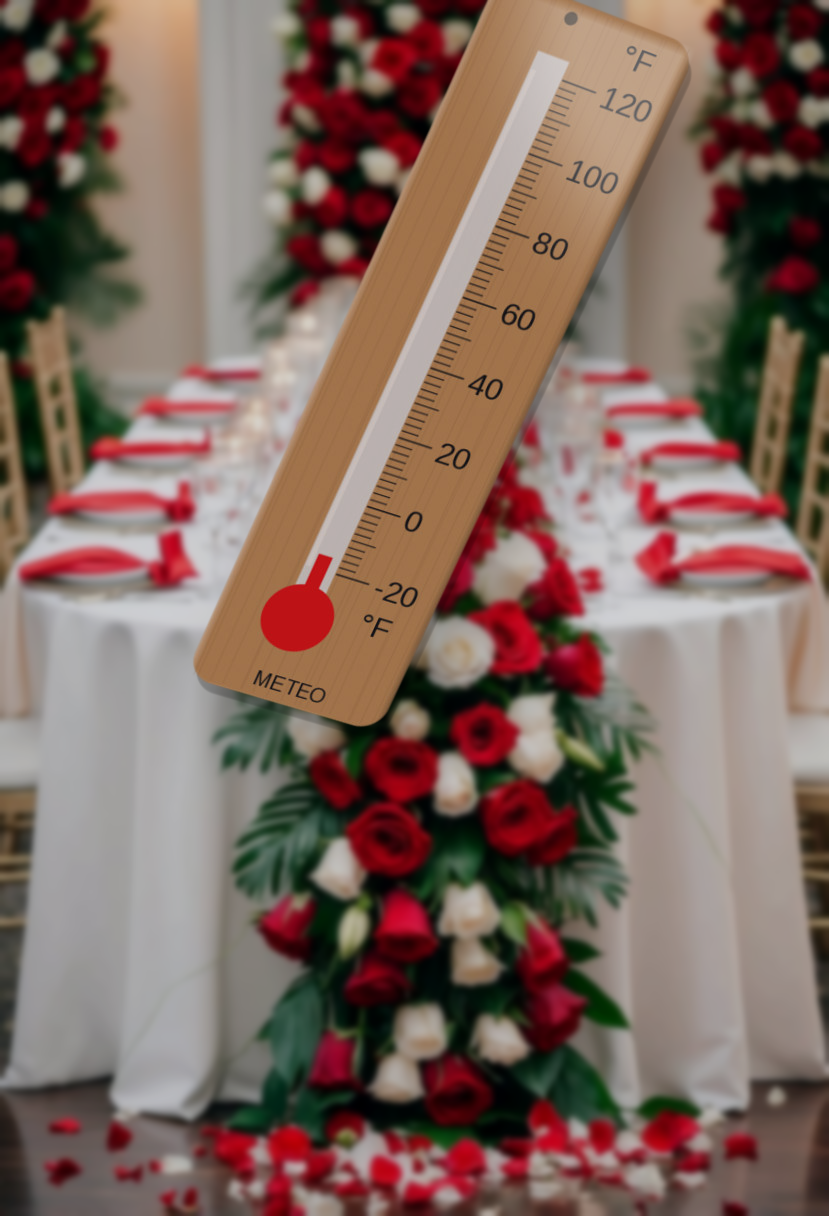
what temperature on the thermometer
-16 °F
